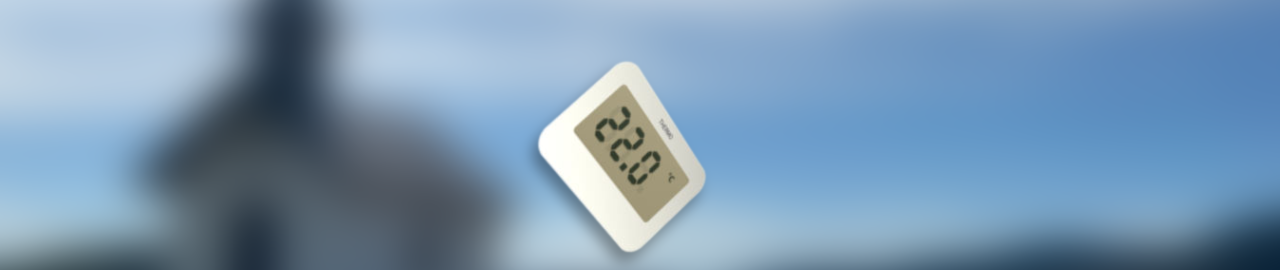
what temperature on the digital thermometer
22.0 °C
